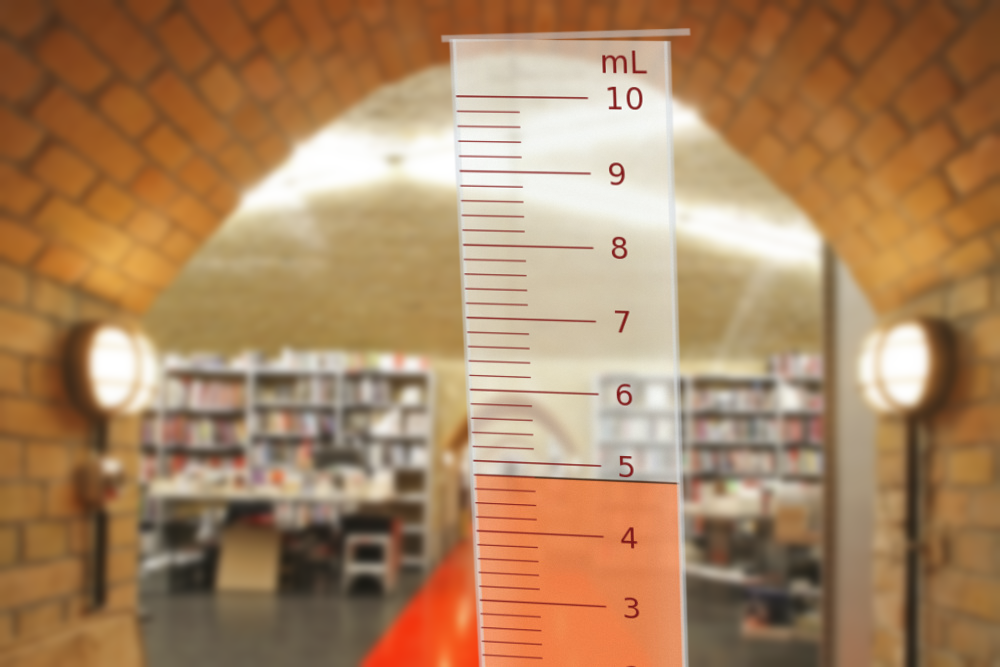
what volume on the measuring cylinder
4.8 mL
